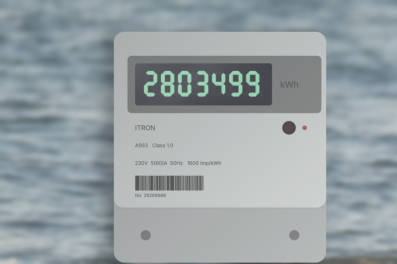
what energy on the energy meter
2803499 kWh
